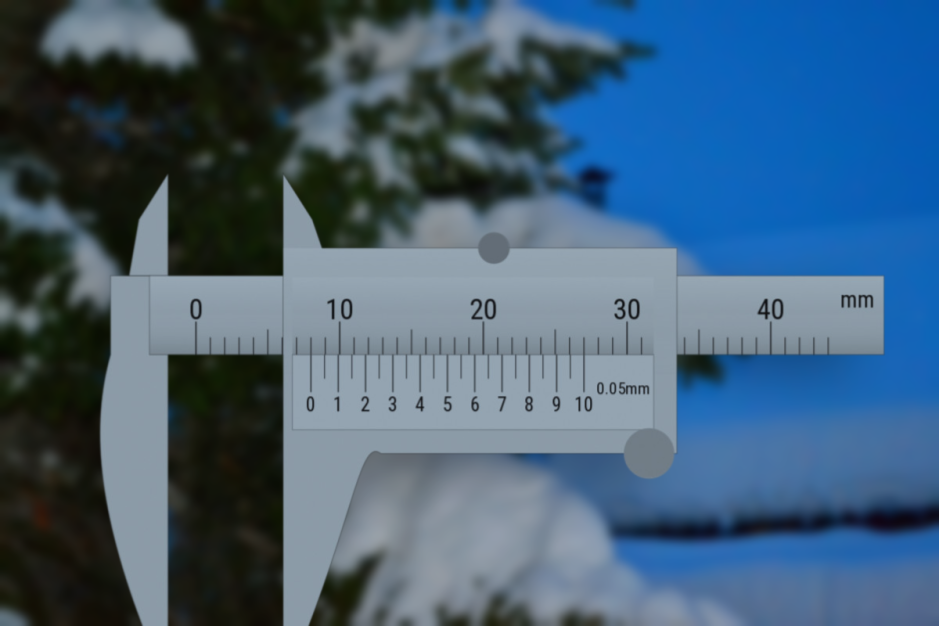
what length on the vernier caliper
8.0 mm
